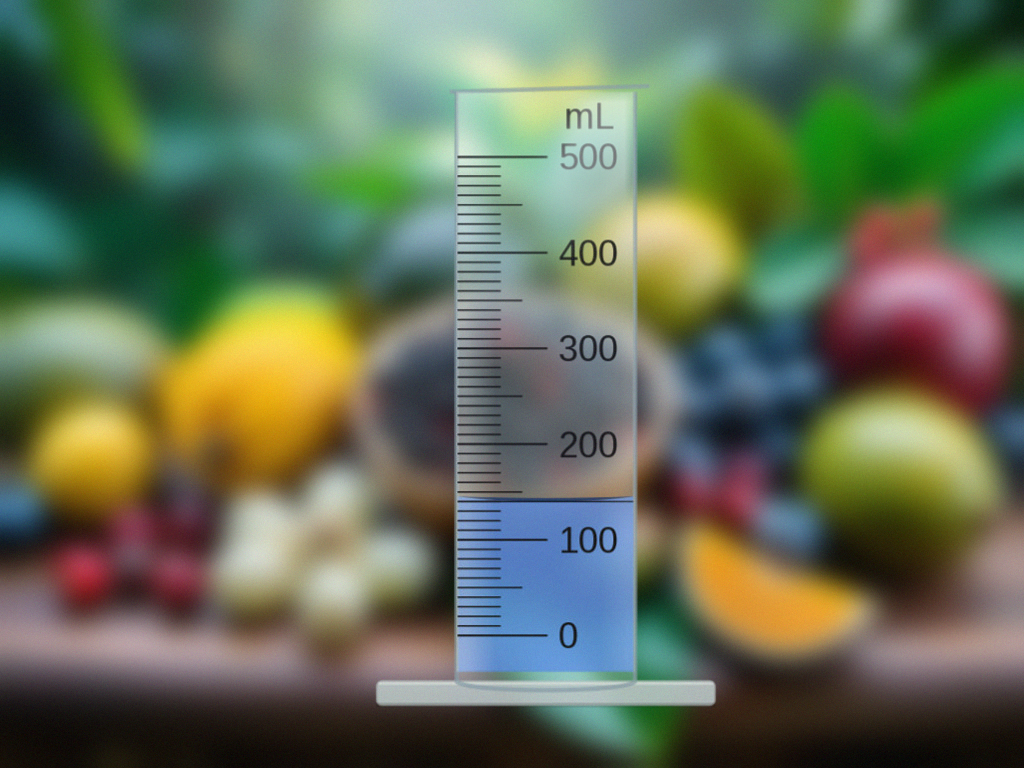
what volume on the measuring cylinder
140 mL
